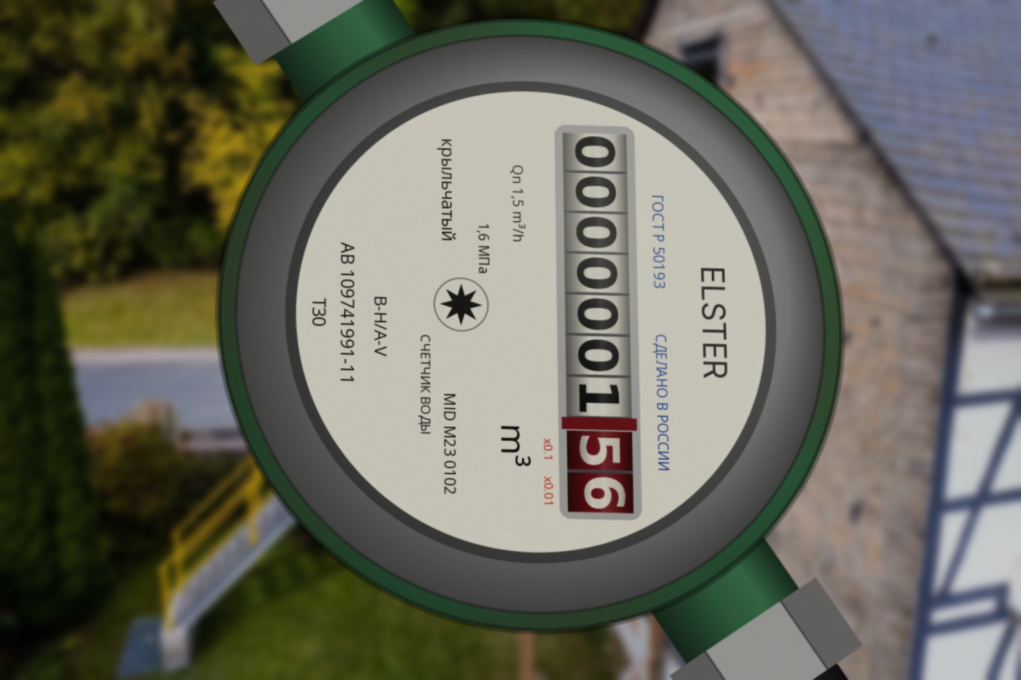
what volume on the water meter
1.56 m³
